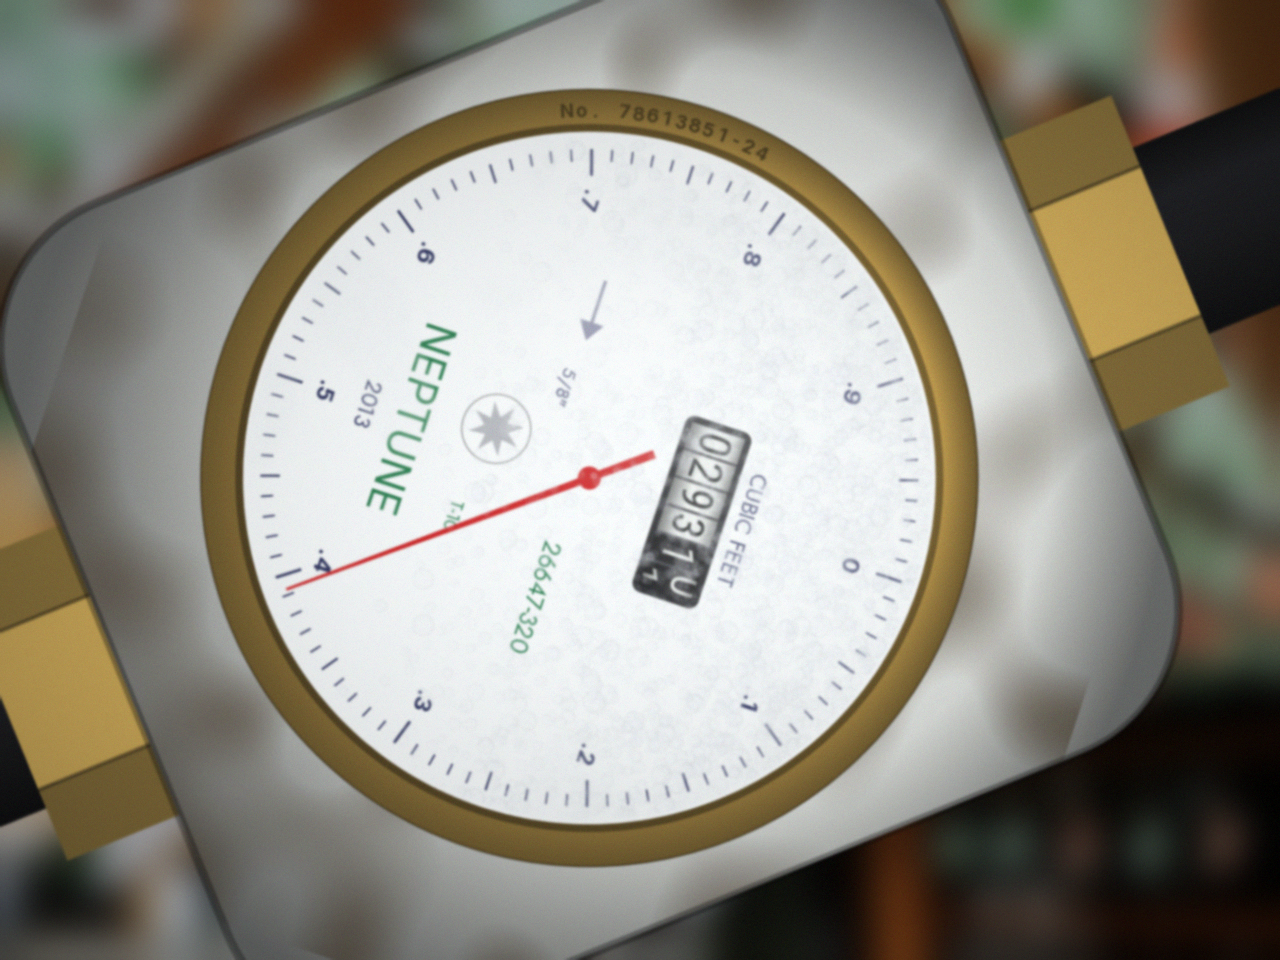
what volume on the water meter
29310.39 ft³
